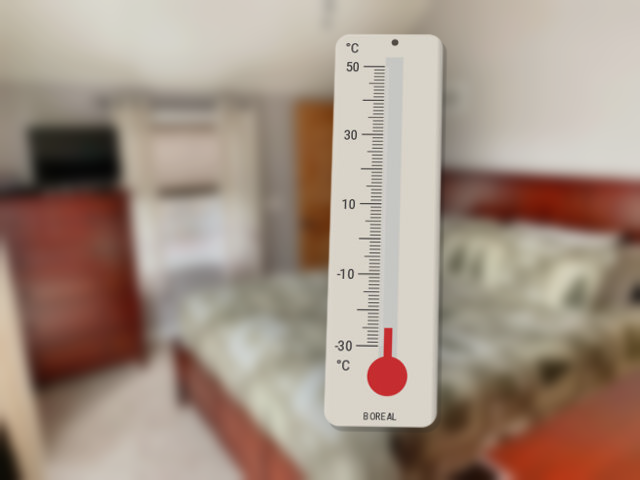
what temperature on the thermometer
-25 °C
